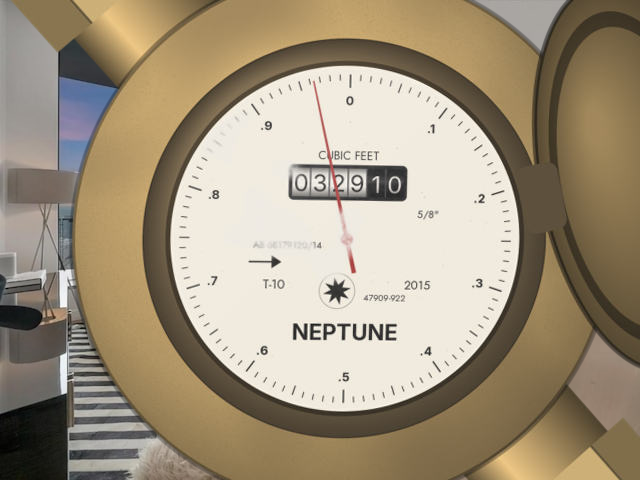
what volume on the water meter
32909.96 ft³
